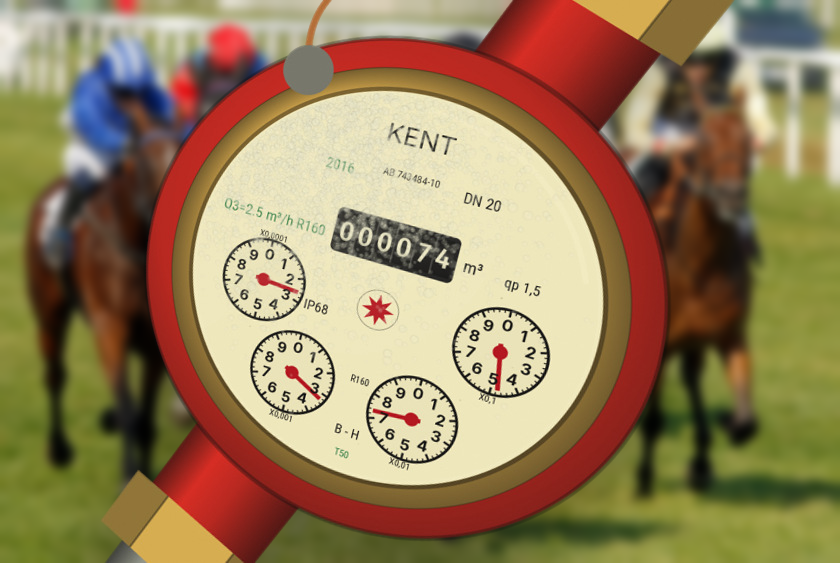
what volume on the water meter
74.4732 m³
